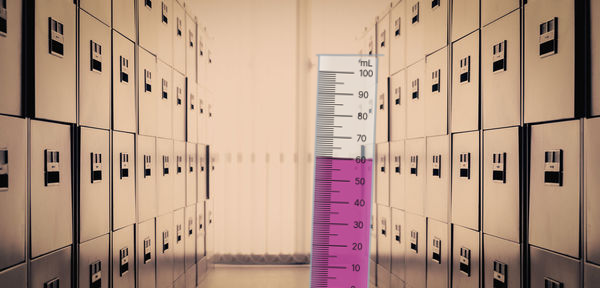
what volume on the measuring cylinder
60 mL
